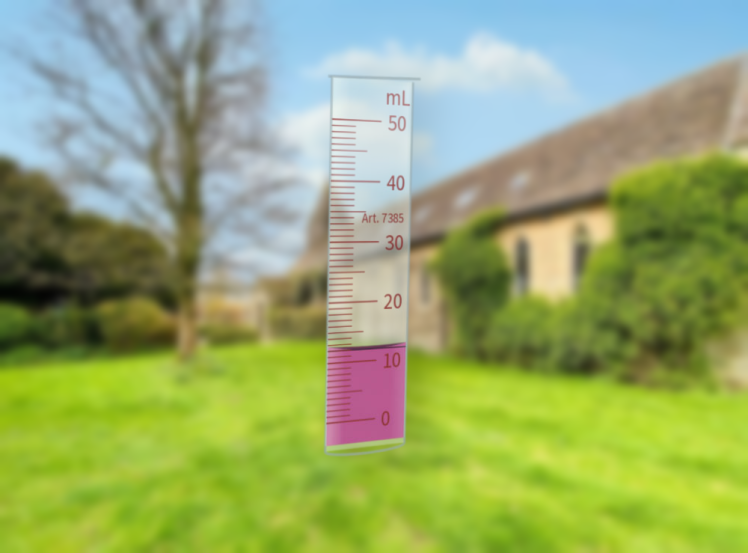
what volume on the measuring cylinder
12 mL
